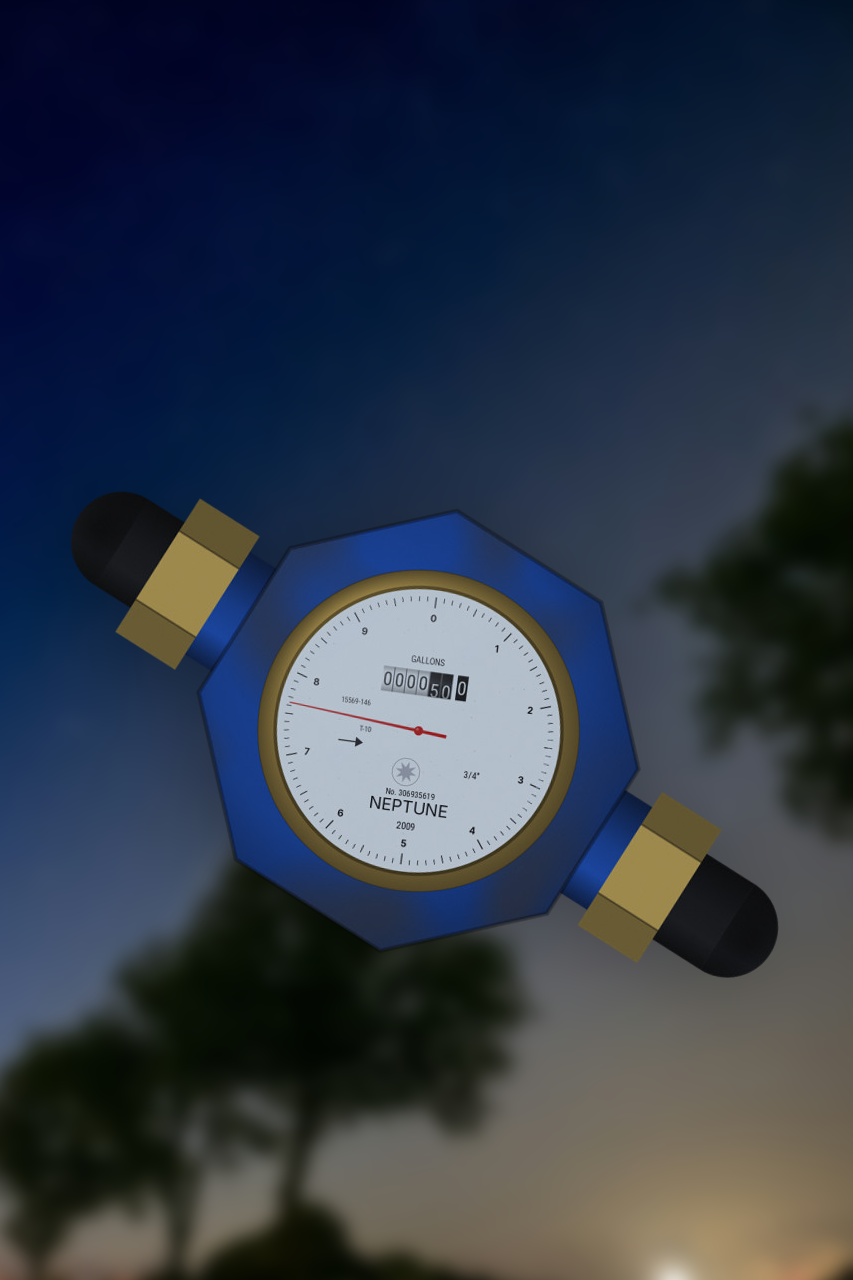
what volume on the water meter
497.6 gal
